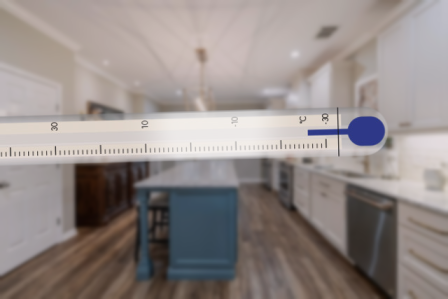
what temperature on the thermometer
-26 °C
